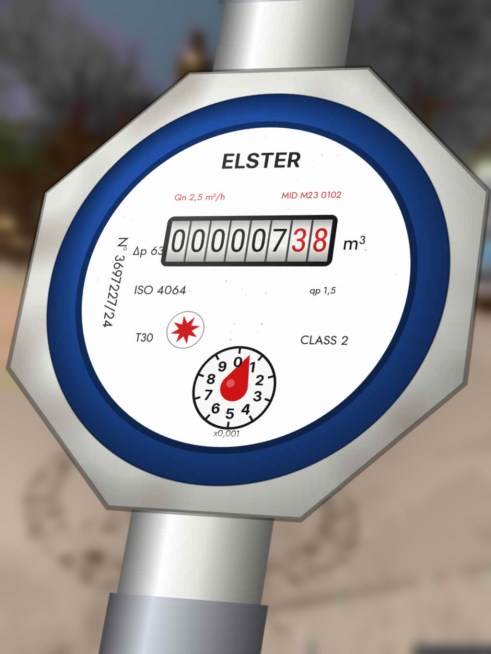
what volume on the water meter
7.380 m³
